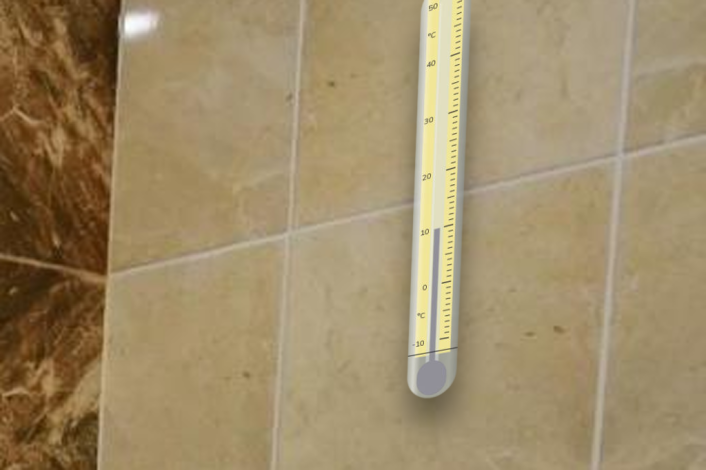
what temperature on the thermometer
10 °C
